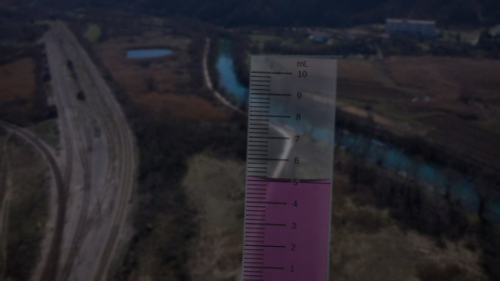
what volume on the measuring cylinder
5 mL
